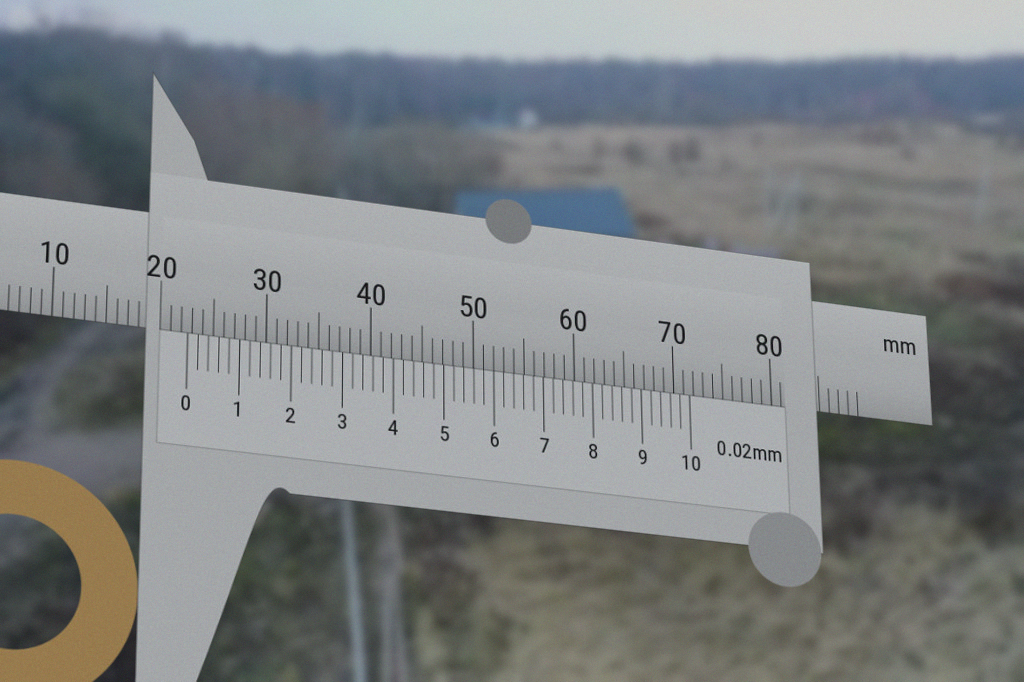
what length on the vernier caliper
22.6 mm
